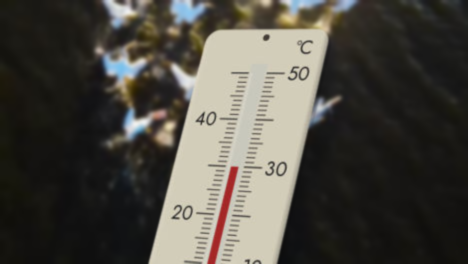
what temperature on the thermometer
30 °C
